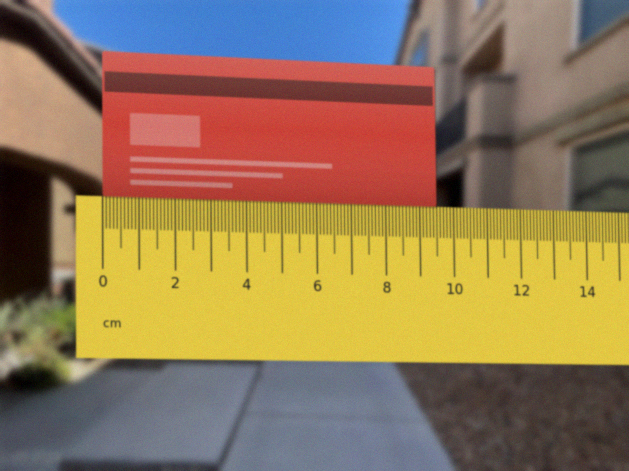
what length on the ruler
9.5 cm
